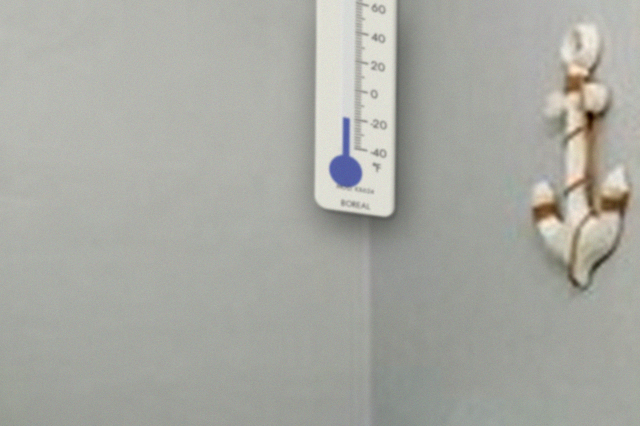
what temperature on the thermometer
-20 °F
